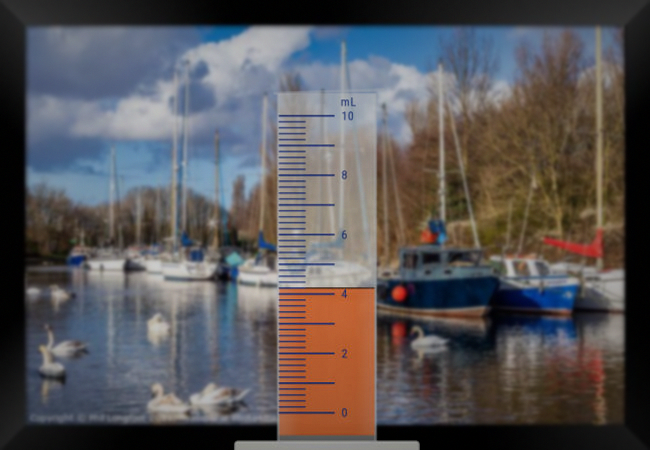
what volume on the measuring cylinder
4.2 mL
